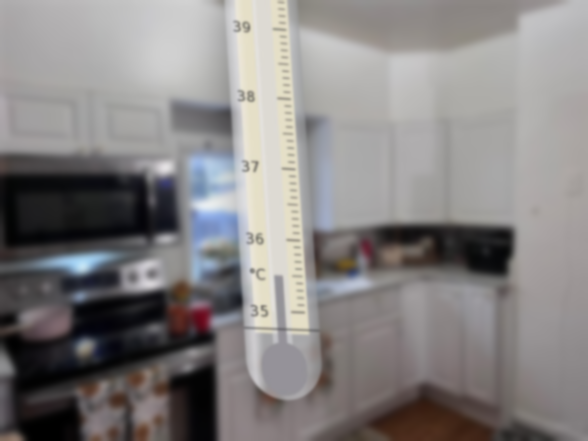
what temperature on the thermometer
35.5 °C
